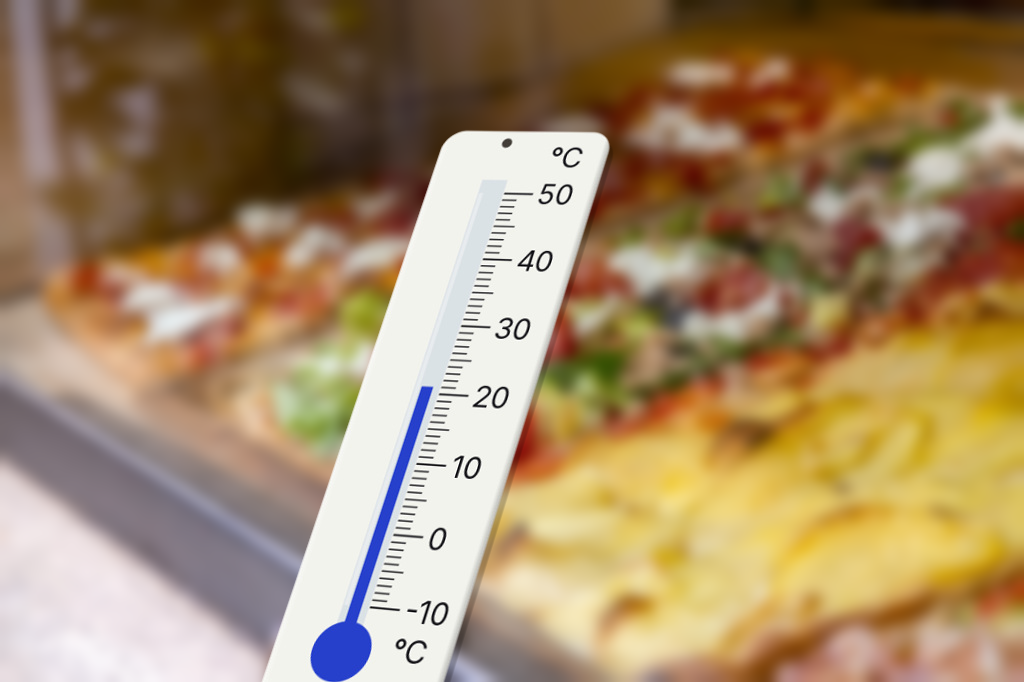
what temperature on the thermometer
21 °C
